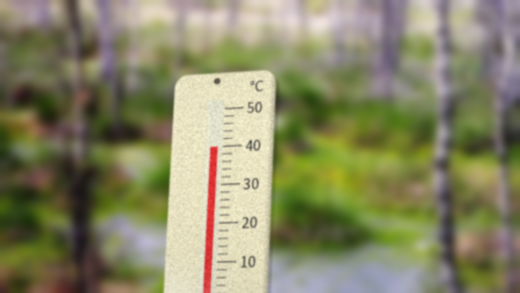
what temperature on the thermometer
40 °C
